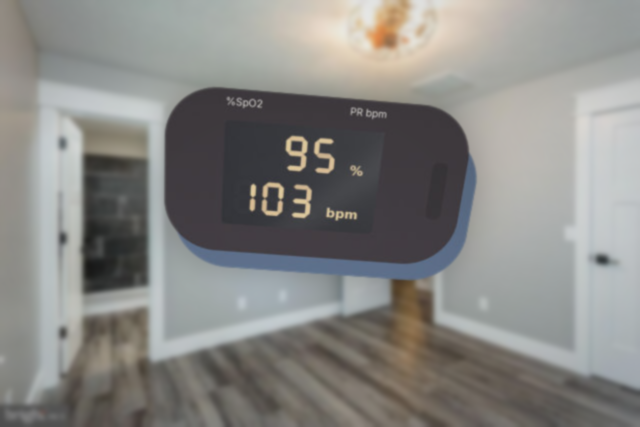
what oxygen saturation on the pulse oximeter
95 %
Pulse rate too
103 bpm
